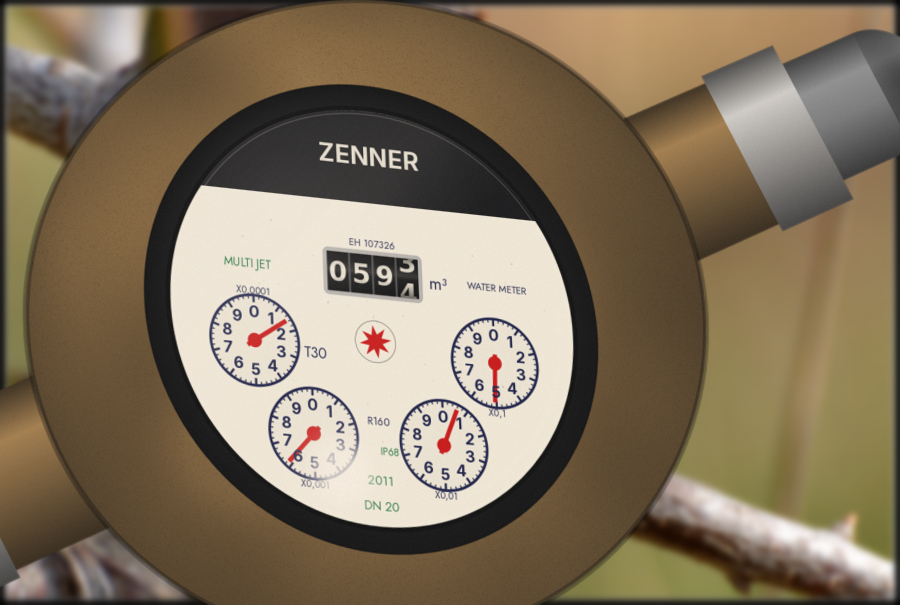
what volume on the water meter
593.5061 m³
